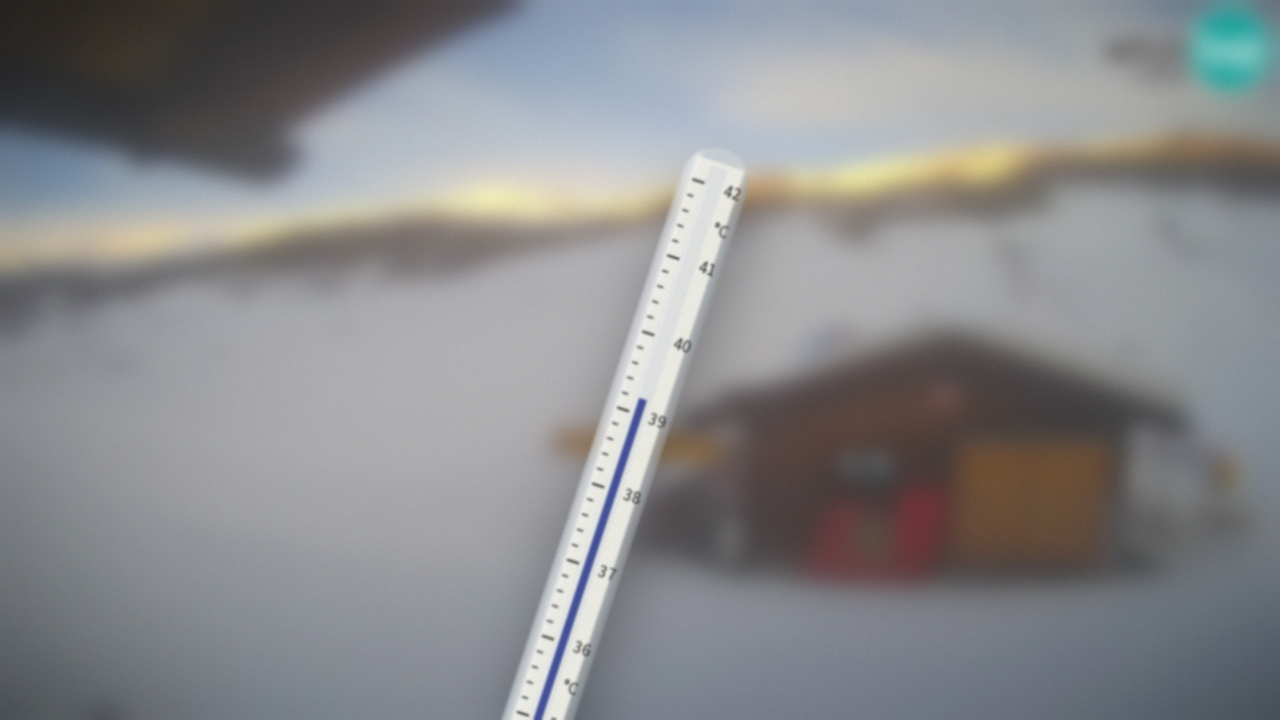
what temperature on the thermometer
39.2 °C
